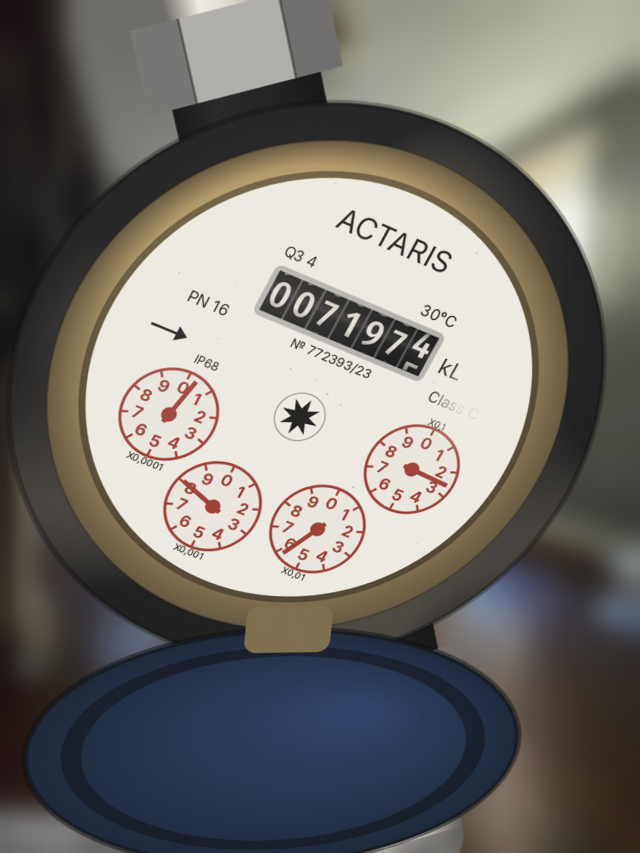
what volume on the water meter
71974.2580 kL
